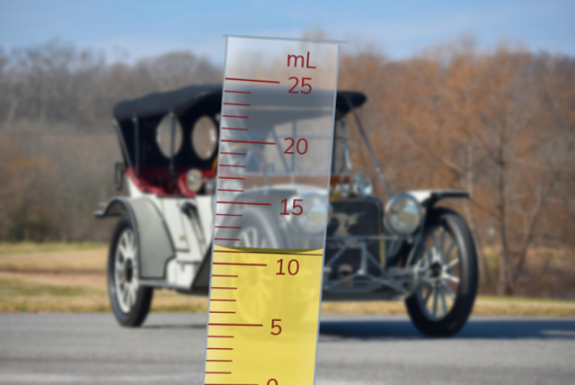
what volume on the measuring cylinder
11 mL
